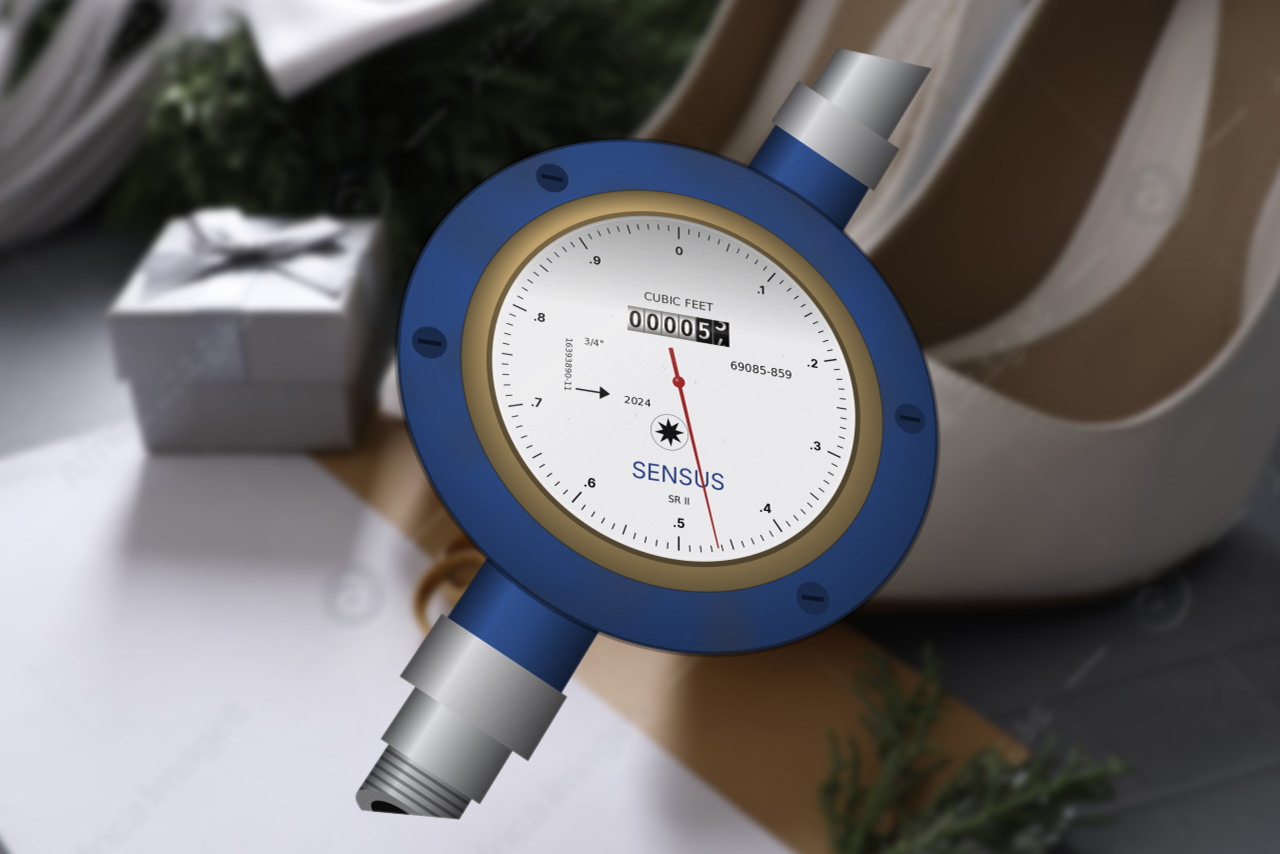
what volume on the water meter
53.46 ft³
